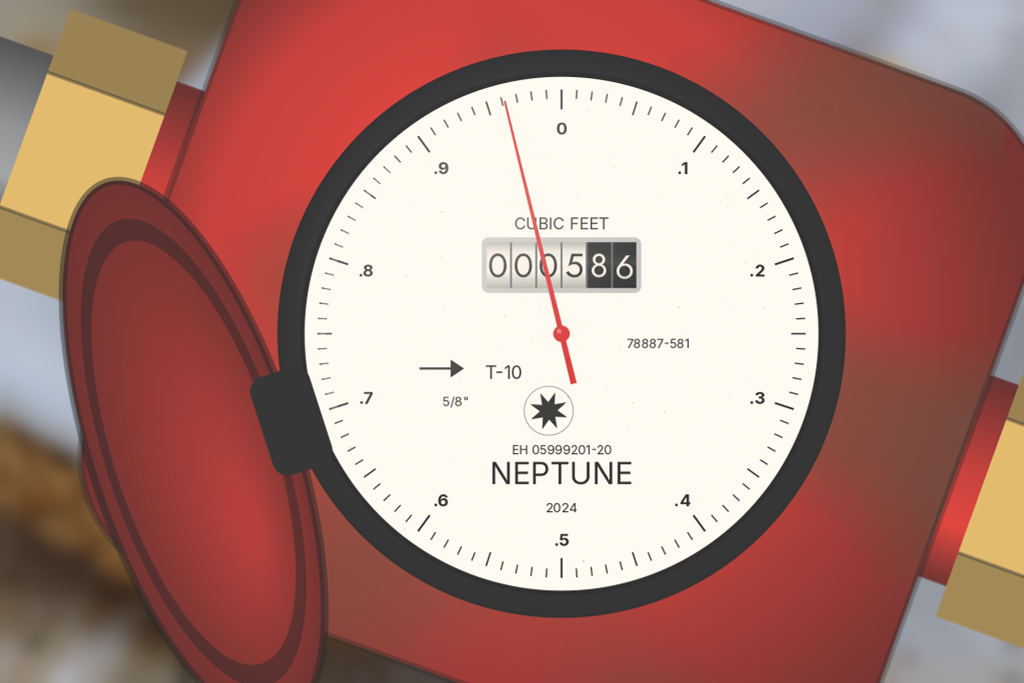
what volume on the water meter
585.96 ft³
